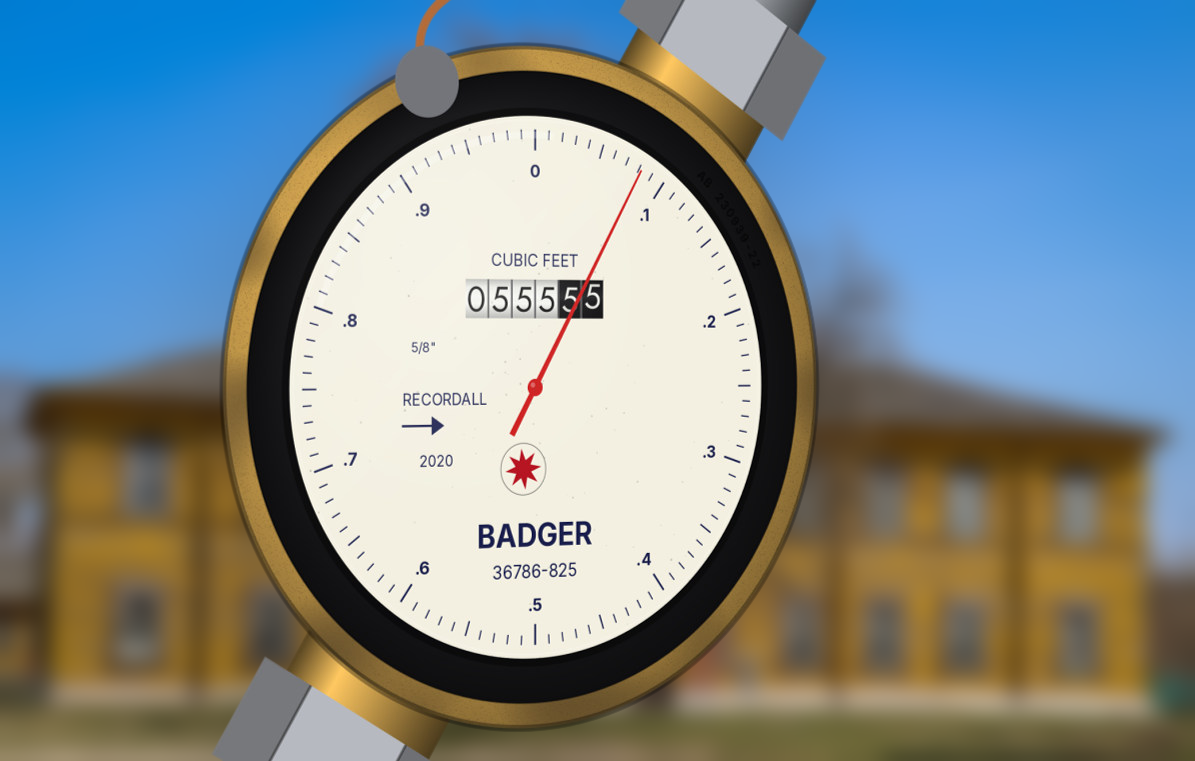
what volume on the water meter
55555.08 ft³
